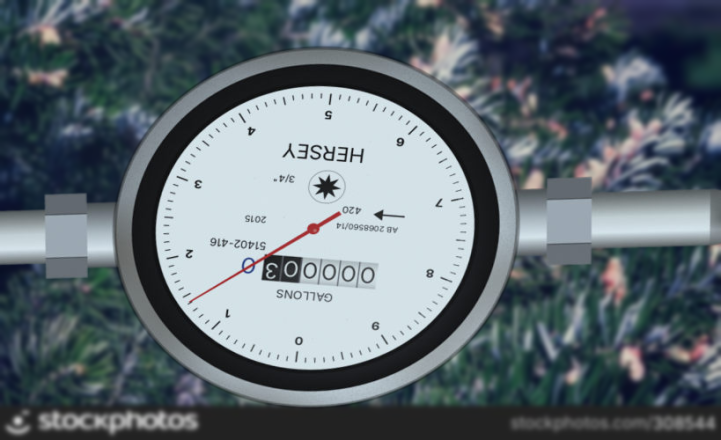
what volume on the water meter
31.4 gal
